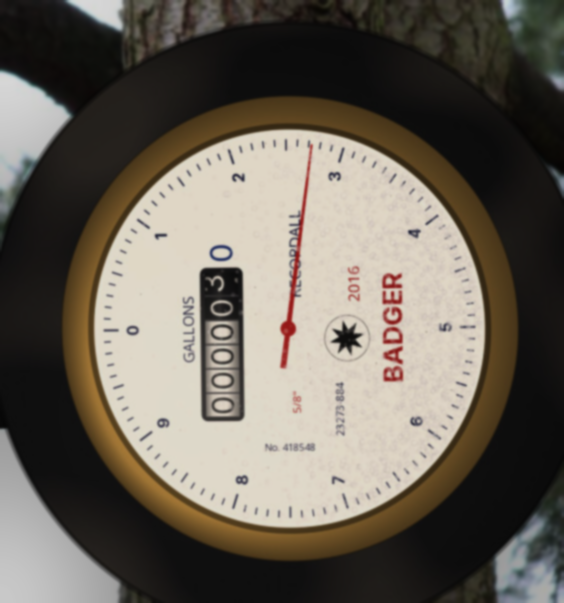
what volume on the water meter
32.7 gal
